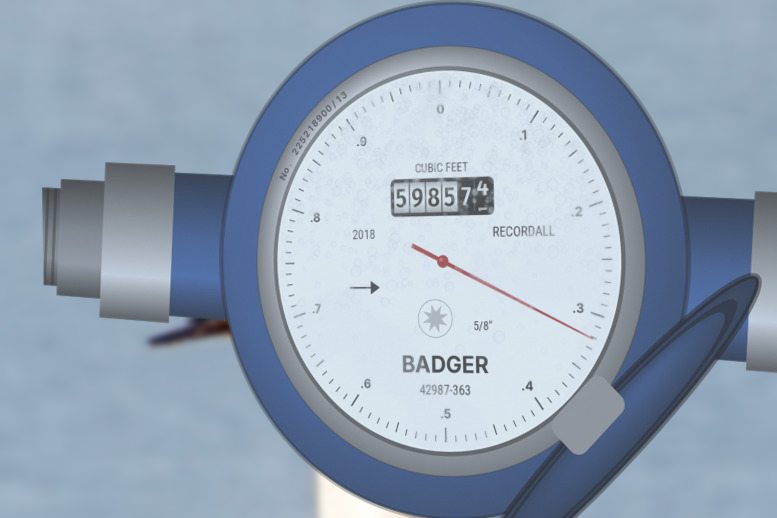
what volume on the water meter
598574.32 ft³
